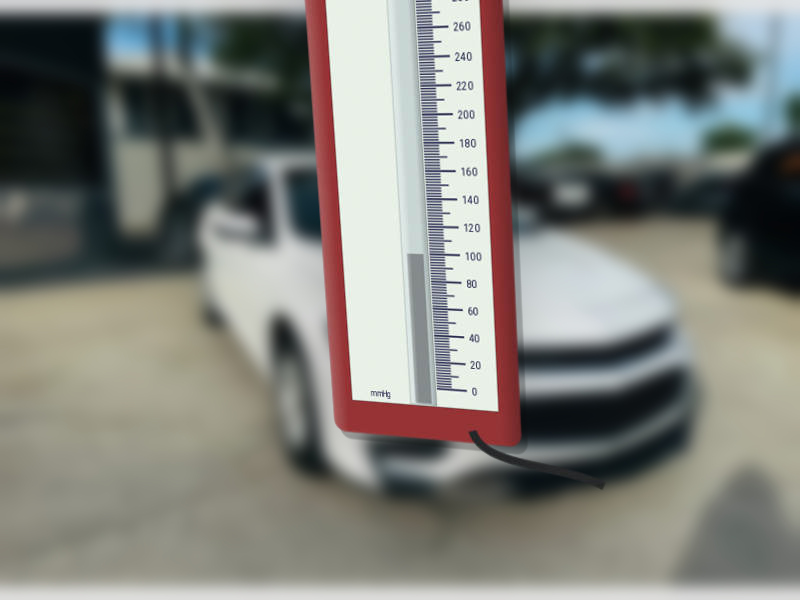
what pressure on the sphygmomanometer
100 mmHg
